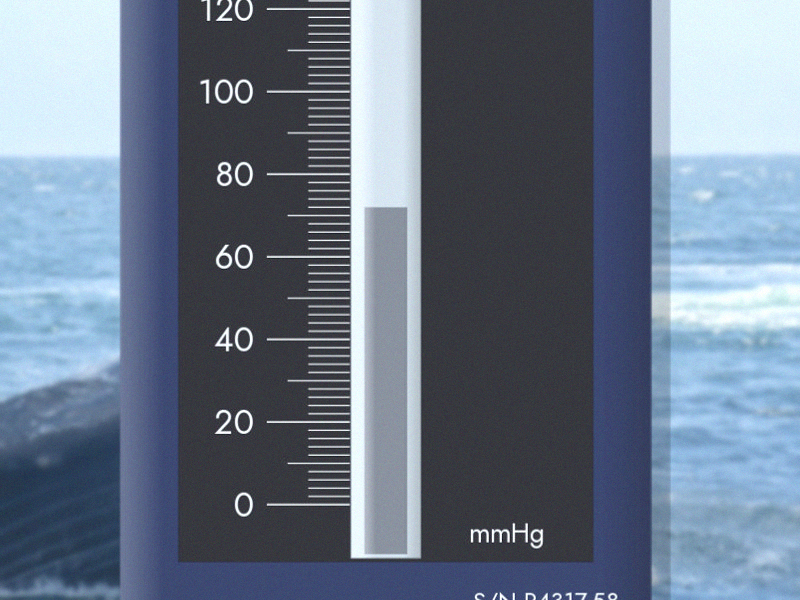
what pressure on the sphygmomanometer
72 mmHg
